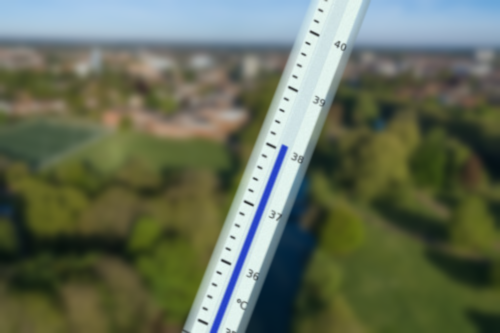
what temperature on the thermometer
38.1 °C
